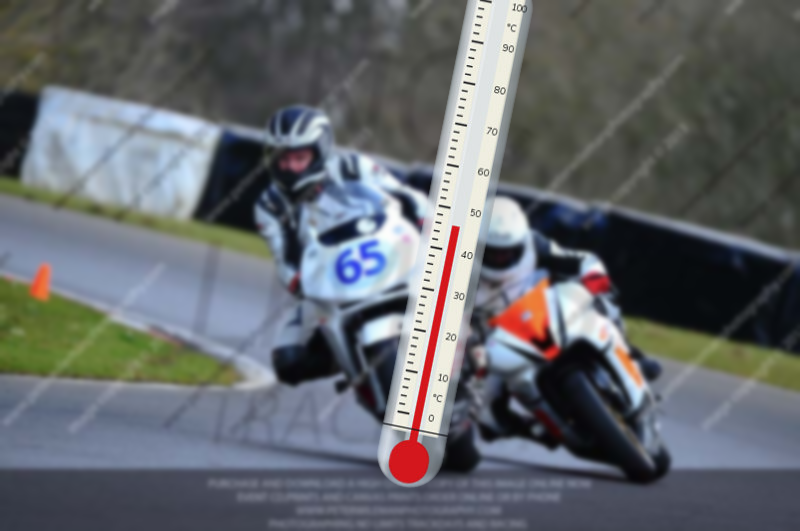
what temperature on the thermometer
46 °C
